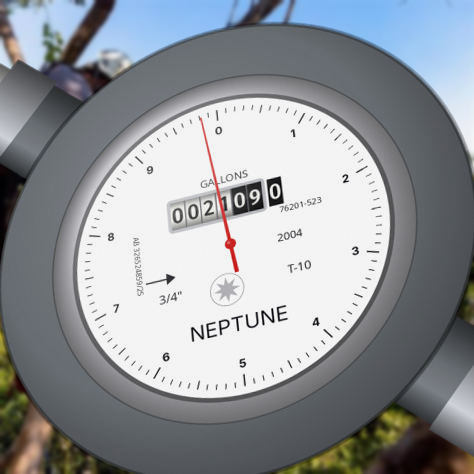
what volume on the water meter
21089.8 gal
